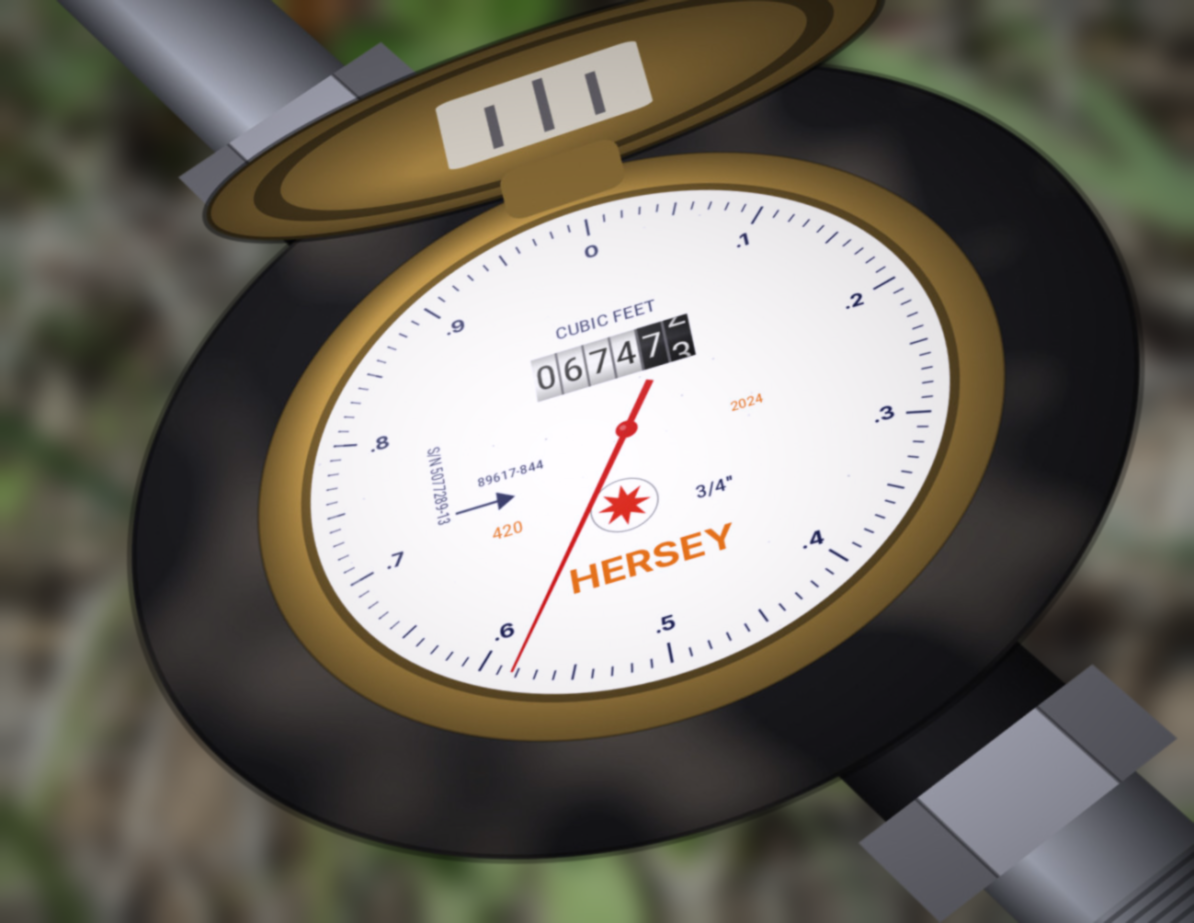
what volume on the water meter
67472.58 ft³
